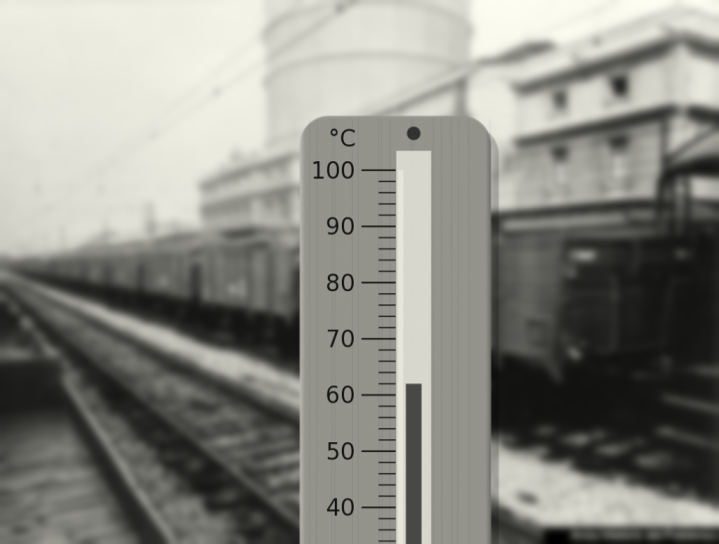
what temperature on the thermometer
62 °C
